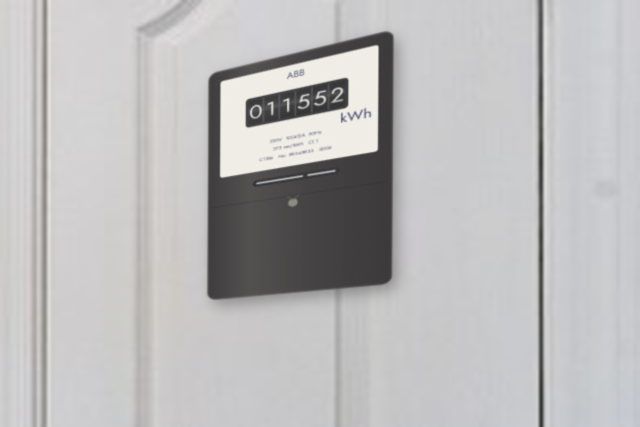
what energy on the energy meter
11552 kWh
